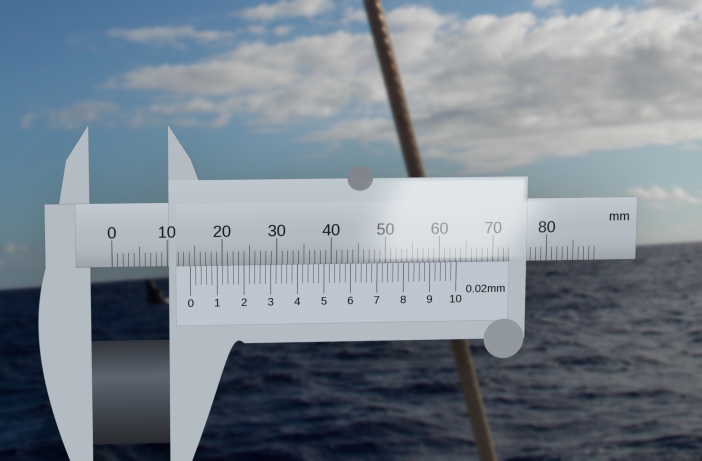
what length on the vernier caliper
14.2 mm
